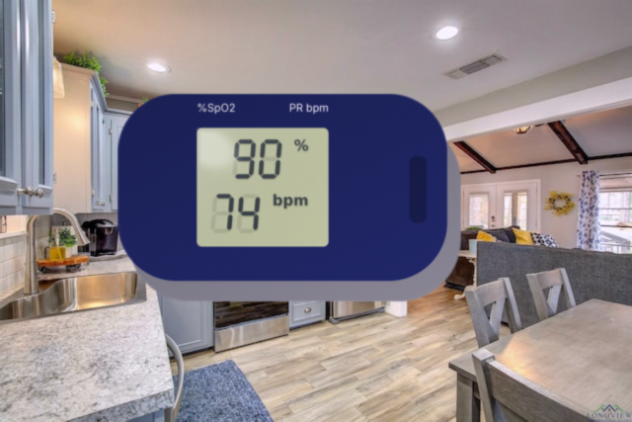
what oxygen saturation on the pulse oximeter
90 %
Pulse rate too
74 bpm
